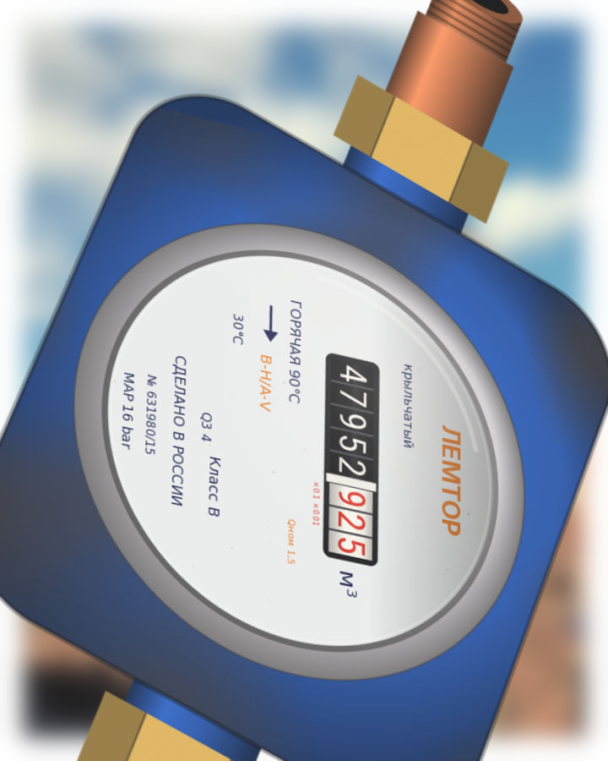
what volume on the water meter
47952.925 m³
